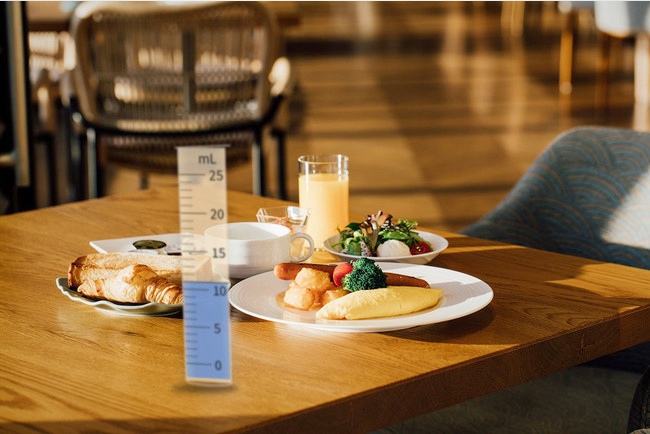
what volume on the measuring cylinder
11 mL
